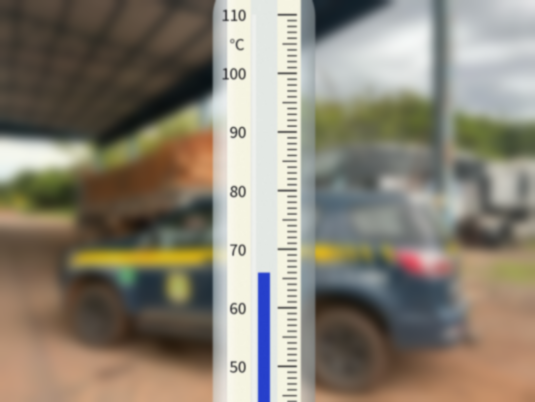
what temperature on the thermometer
66 °C
